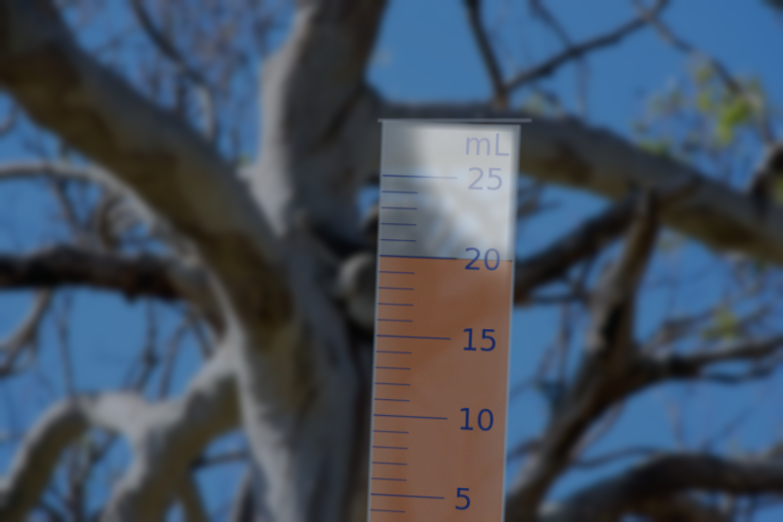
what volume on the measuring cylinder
20 mL
